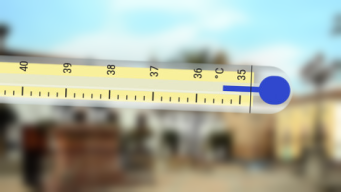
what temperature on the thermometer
35.4 °C
